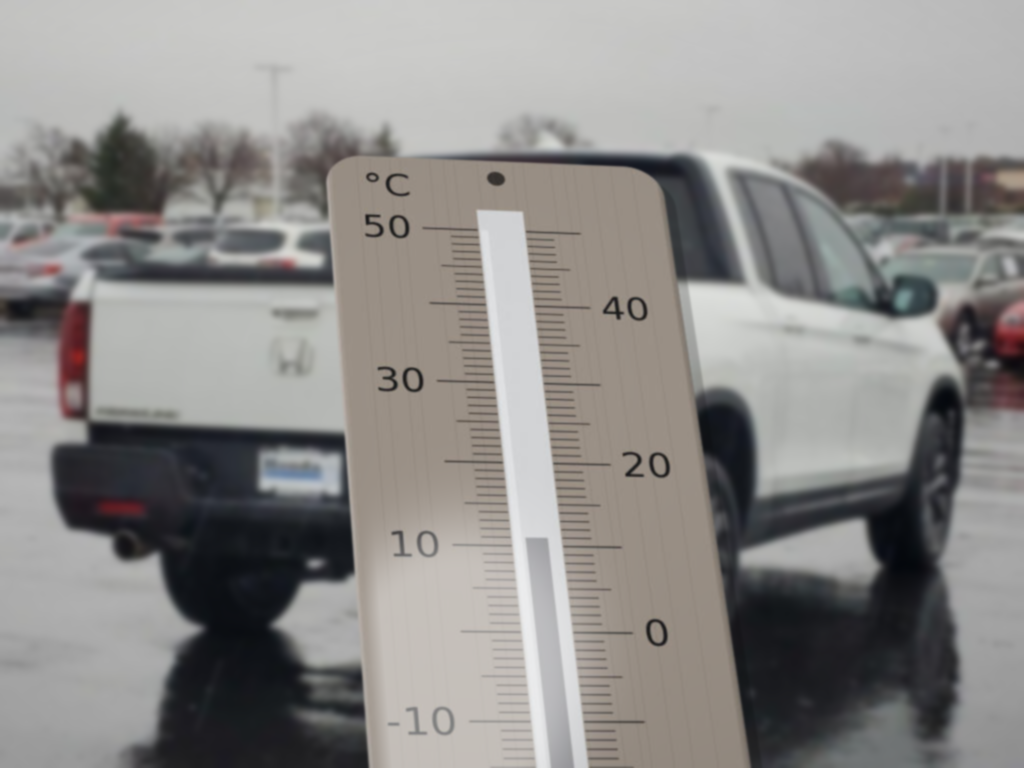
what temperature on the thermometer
11 °C
